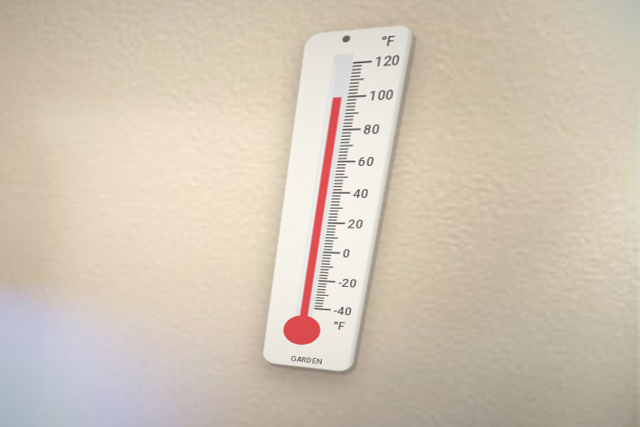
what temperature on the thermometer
100 °F
